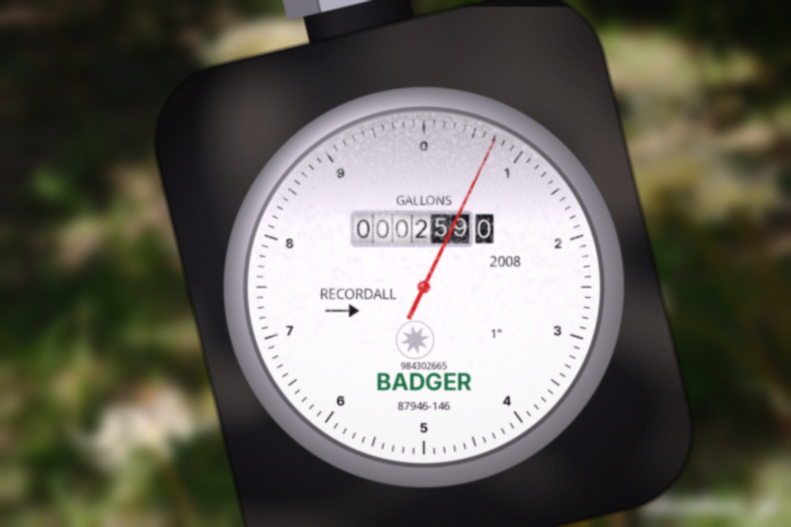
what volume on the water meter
2590.7 gal
